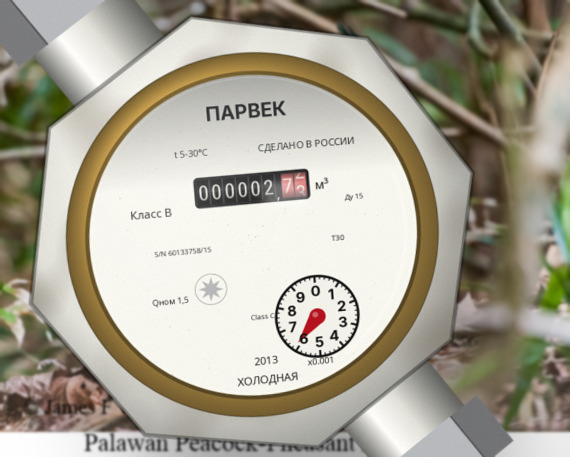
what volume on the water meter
2.726 m³
